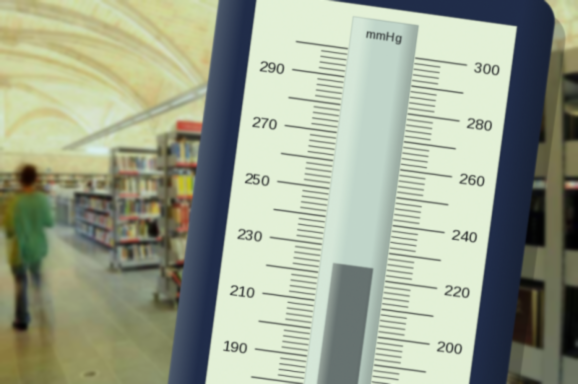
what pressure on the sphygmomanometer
224 mmHg
